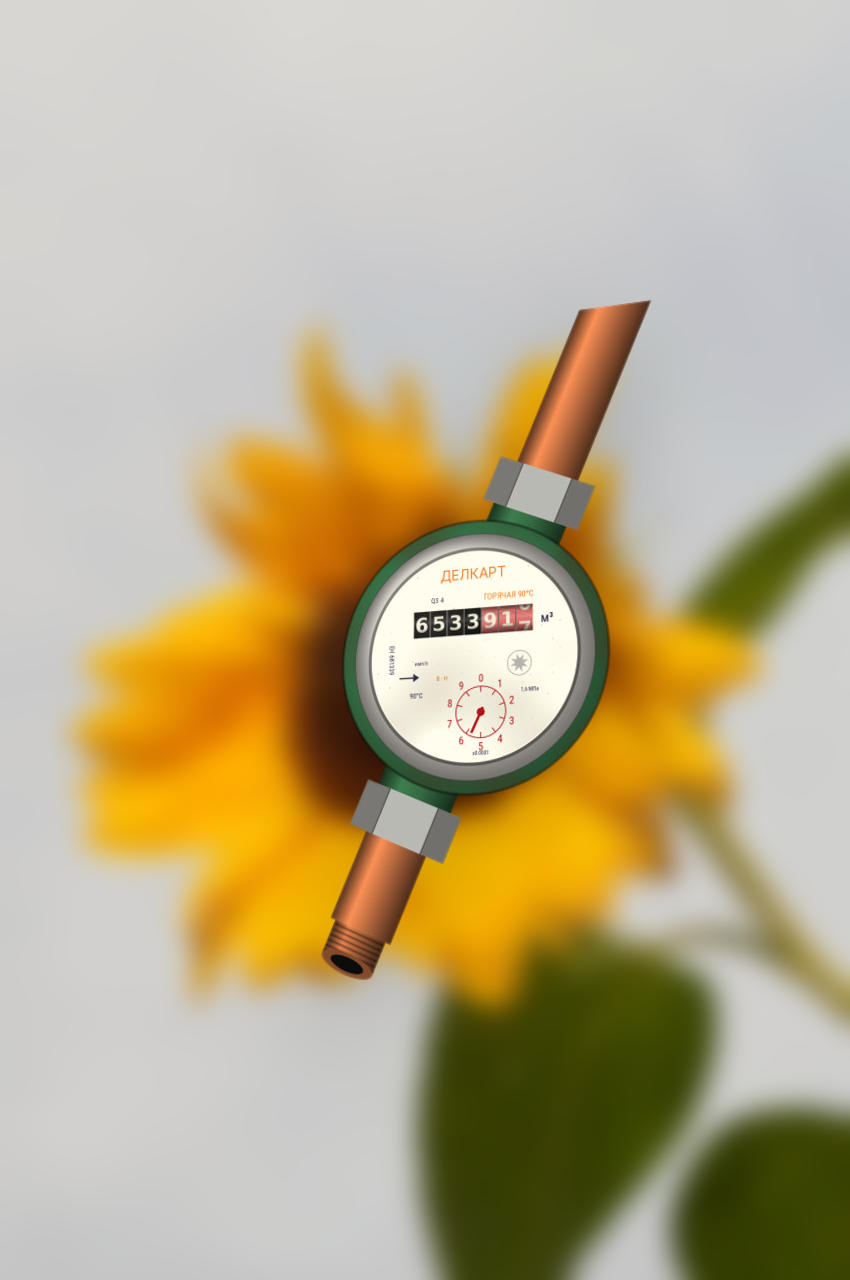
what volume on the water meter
6533.9165 m³
